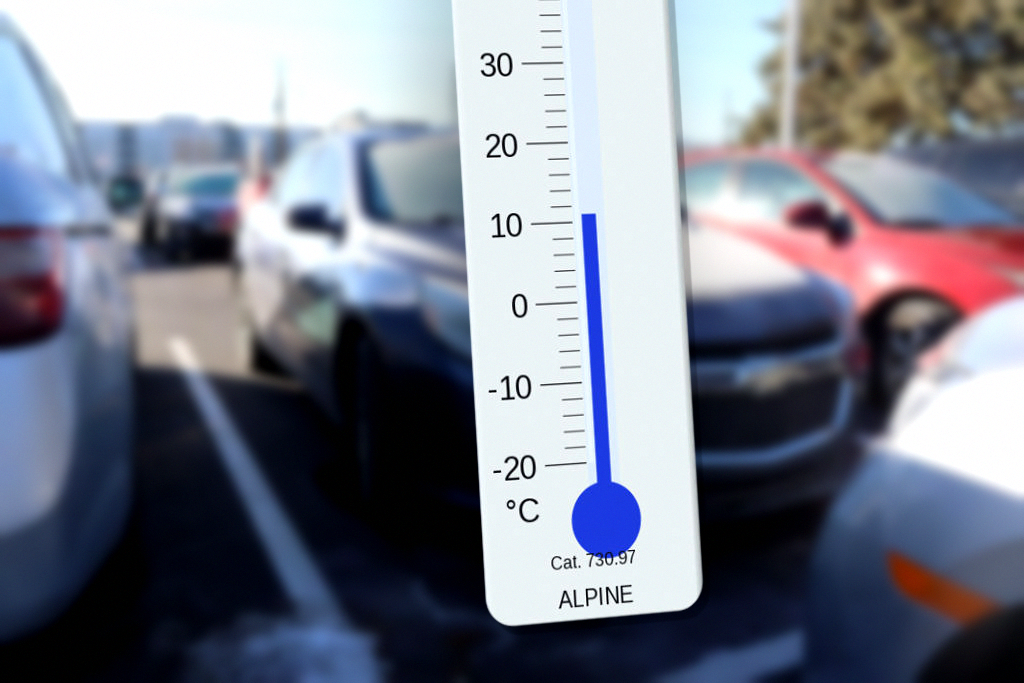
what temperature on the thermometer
11 °C
